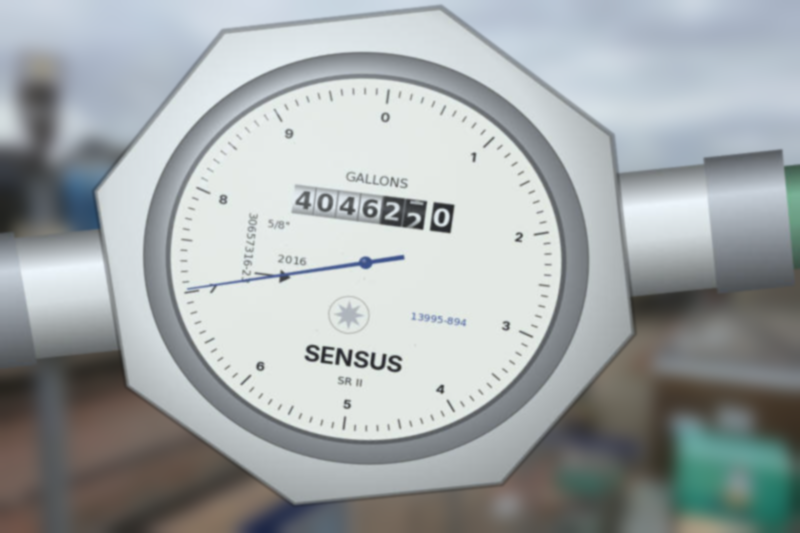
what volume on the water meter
4046217.0 gal
